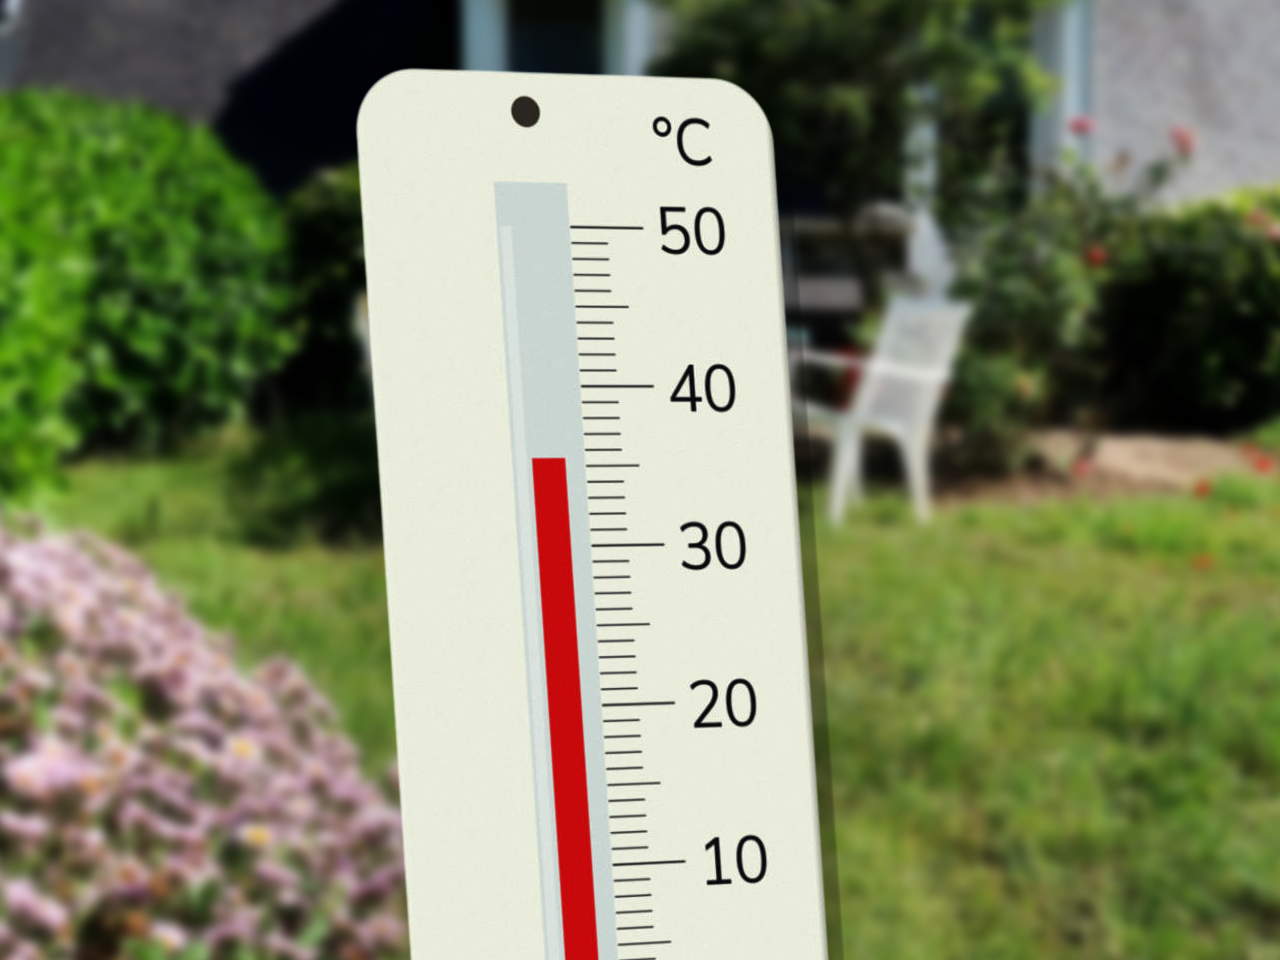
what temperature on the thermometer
35.5 °C
